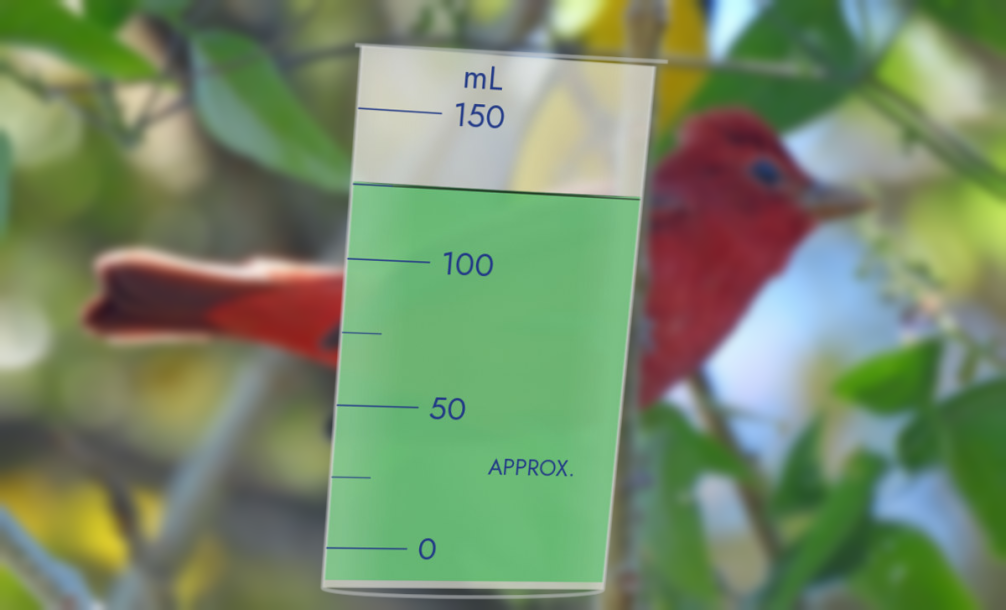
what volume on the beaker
125 mL
